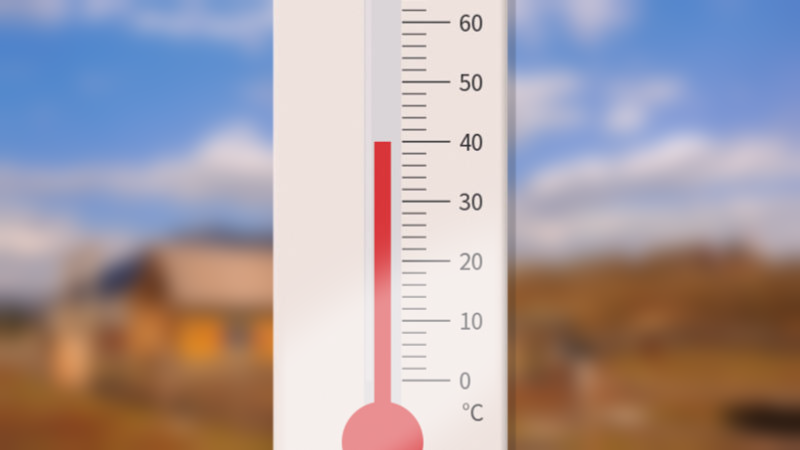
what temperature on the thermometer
40 °C
